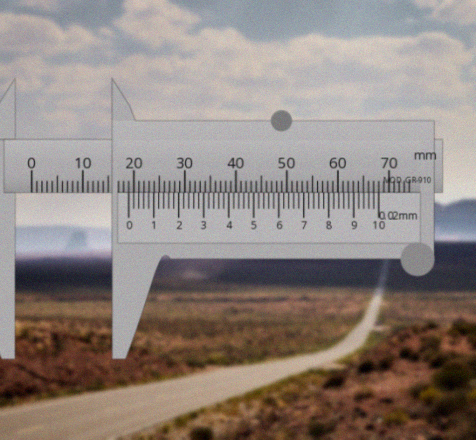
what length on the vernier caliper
19.0 mm
